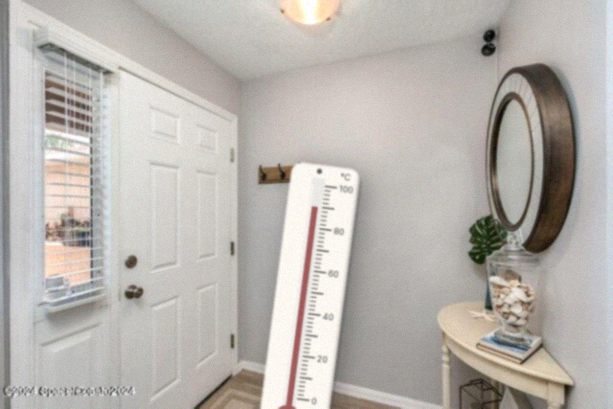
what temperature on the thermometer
90 °C
